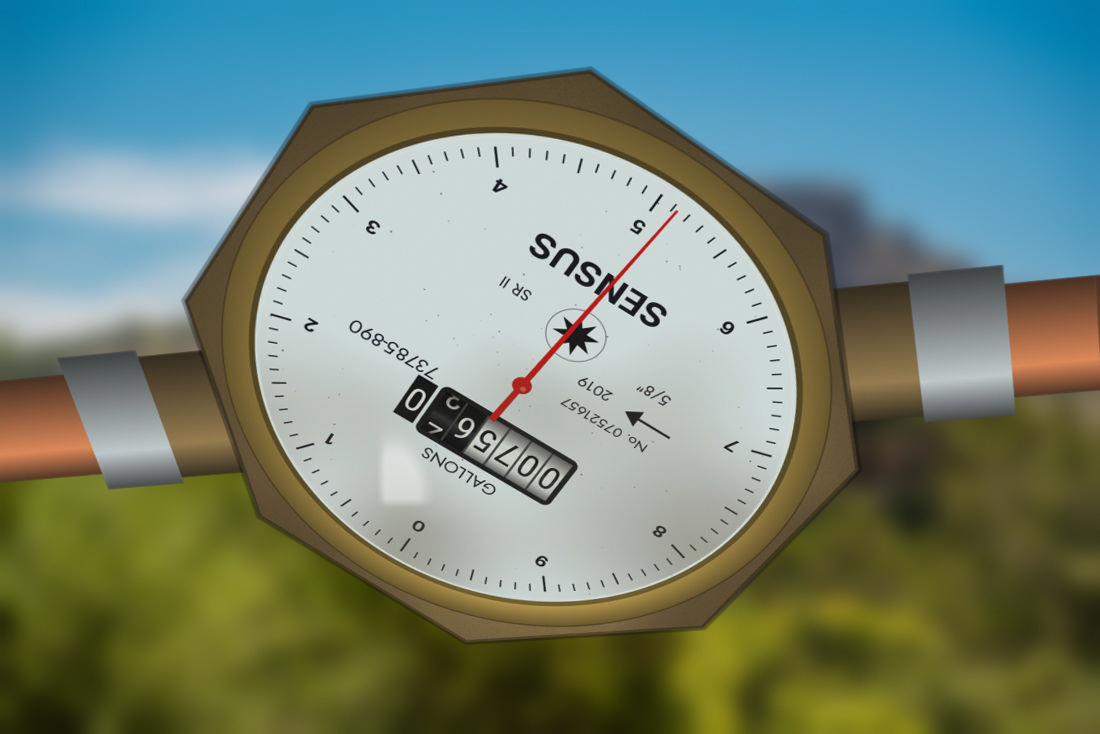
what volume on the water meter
75625.1 gal
